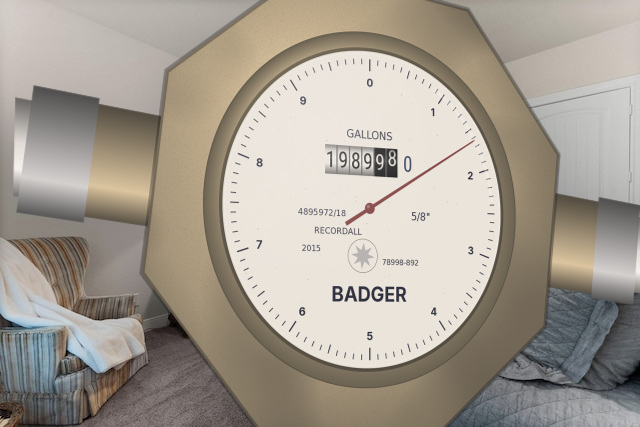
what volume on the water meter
1989981.6 gal
